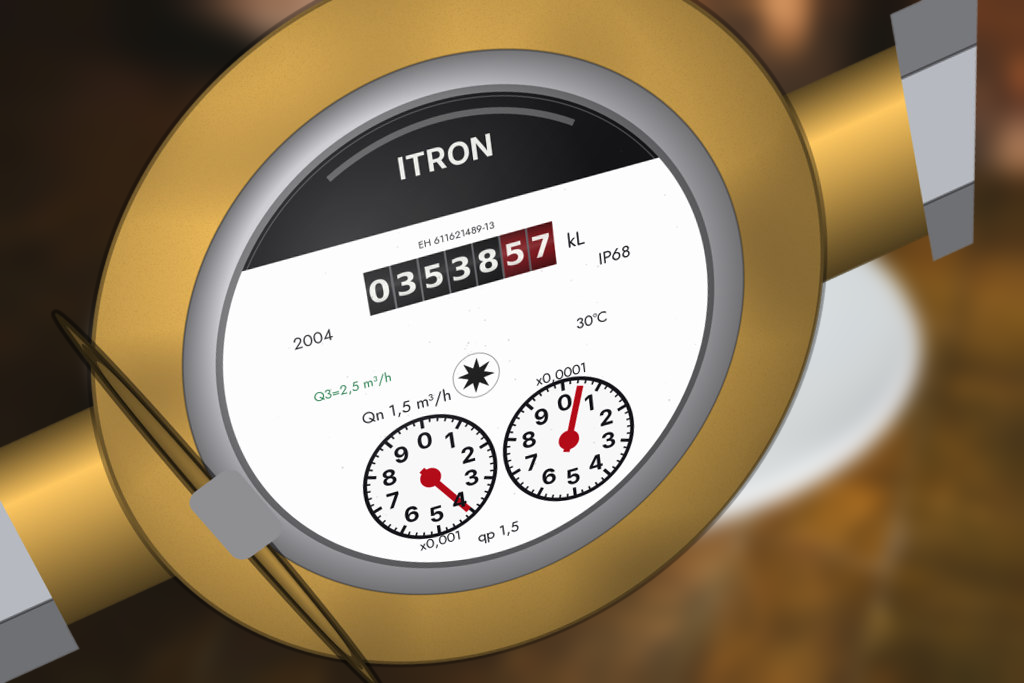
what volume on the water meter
3538.5740 kL
